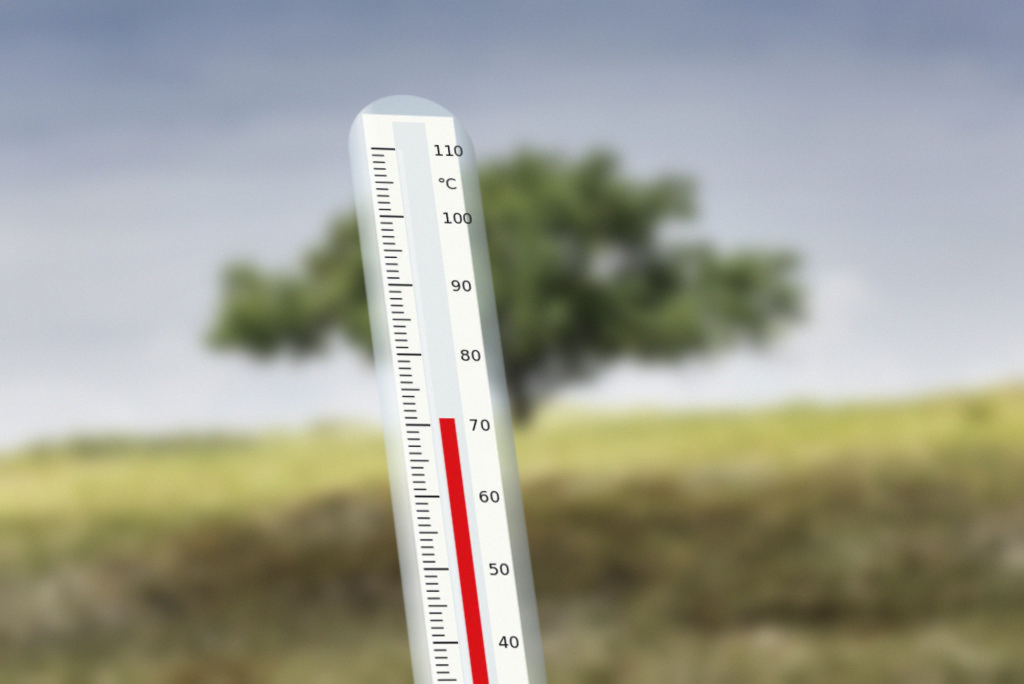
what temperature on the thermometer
71 °C
